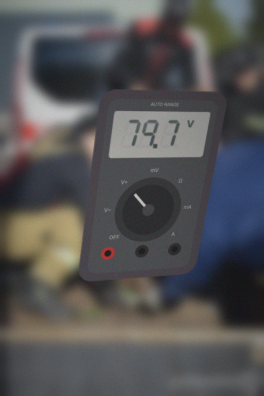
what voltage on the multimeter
79.7 V
